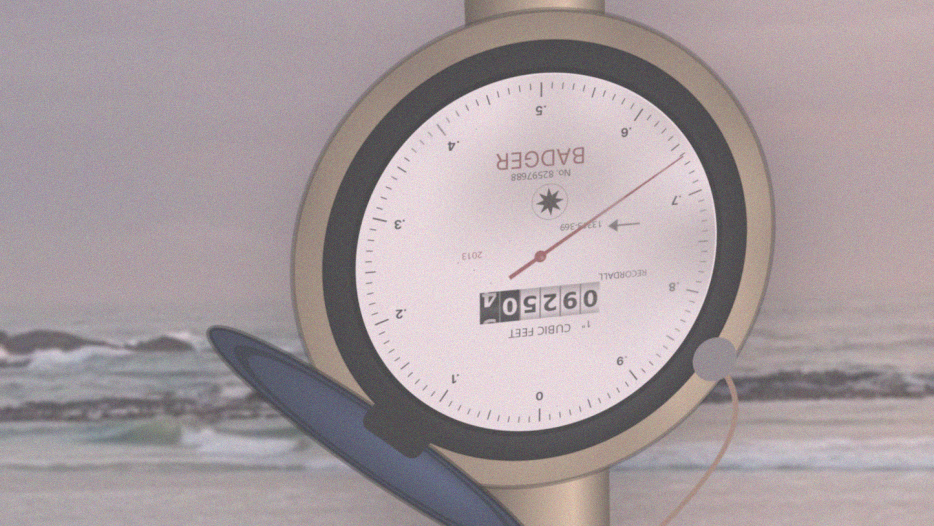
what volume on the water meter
92503.66 ft³
